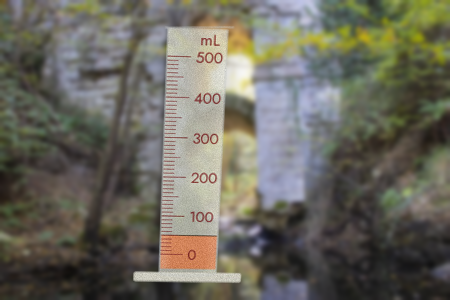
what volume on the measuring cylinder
50 mL
